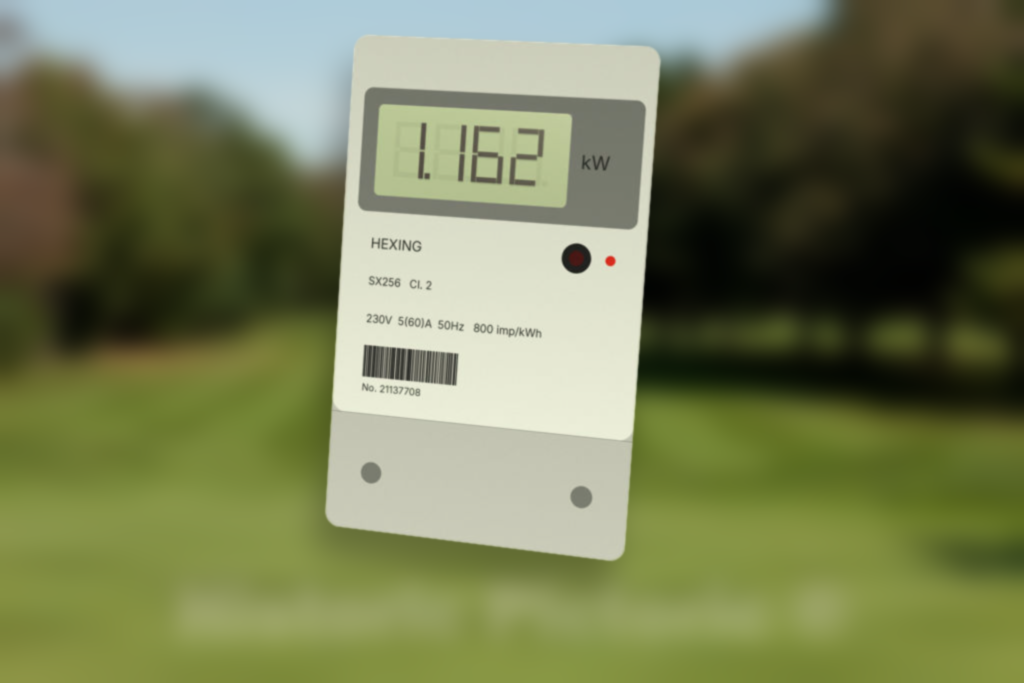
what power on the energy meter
1.162 kW
